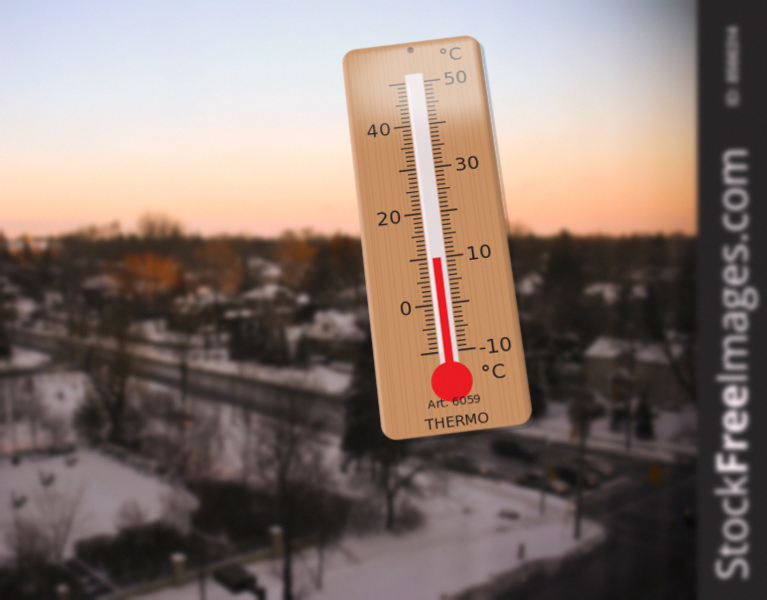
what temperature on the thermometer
10 °C
